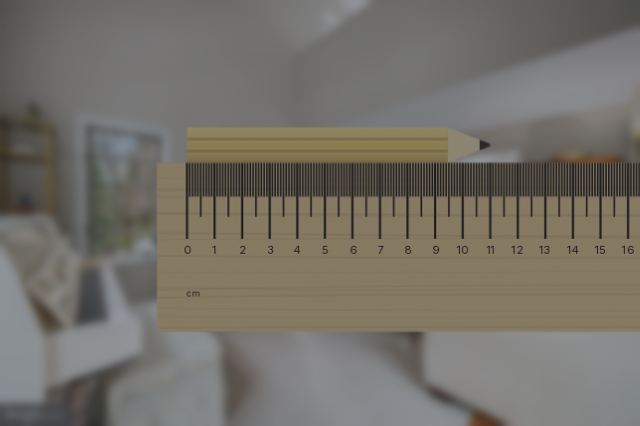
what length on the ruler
11 cm
